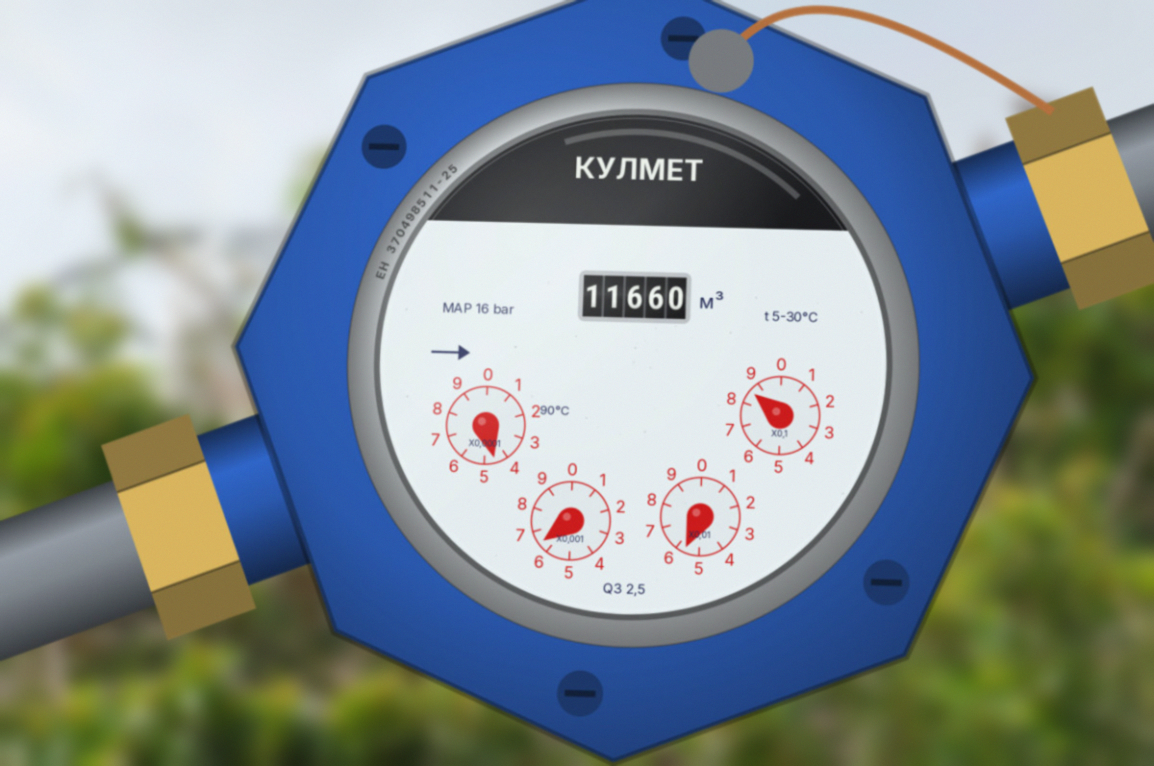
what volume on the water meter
11660.8564 m³
